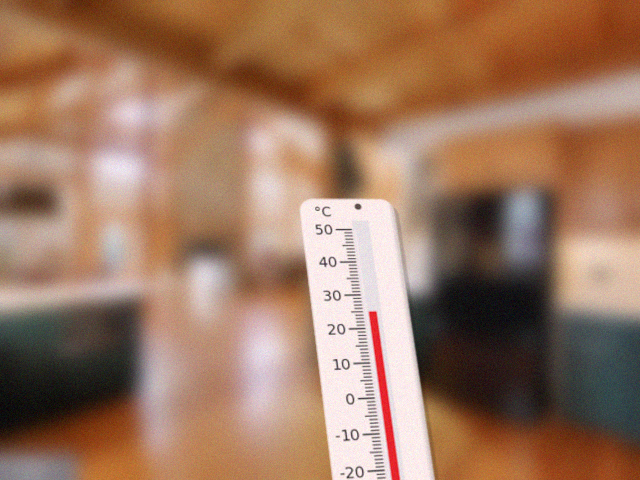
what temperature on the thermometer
25 °C
